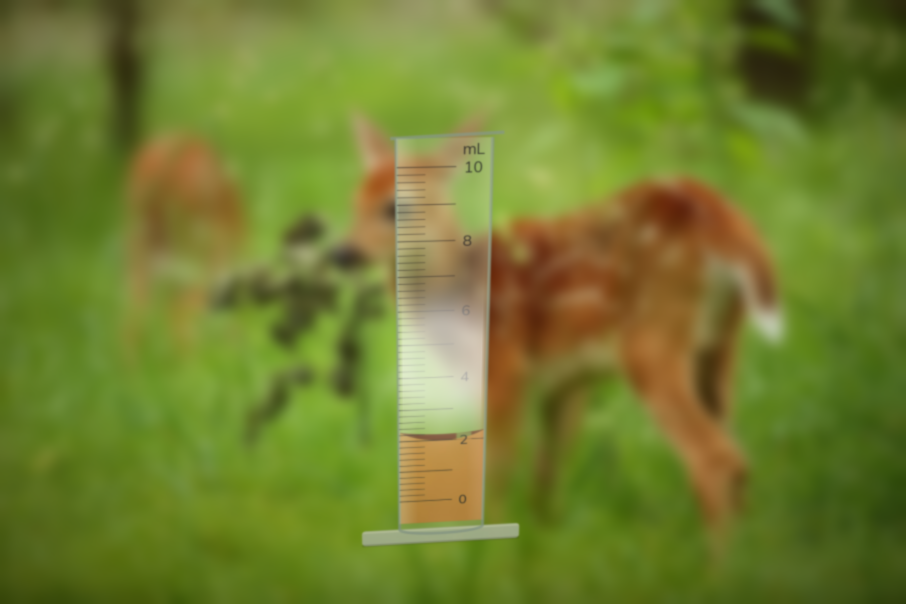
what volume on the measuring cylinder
2 mL
